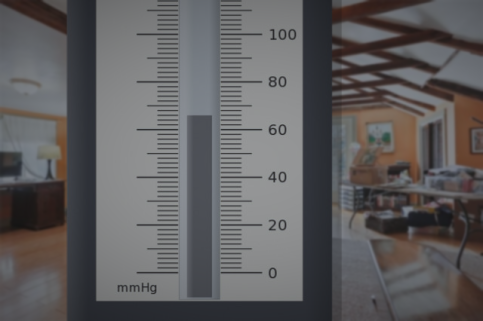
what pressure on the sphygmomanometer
66 mmHg
